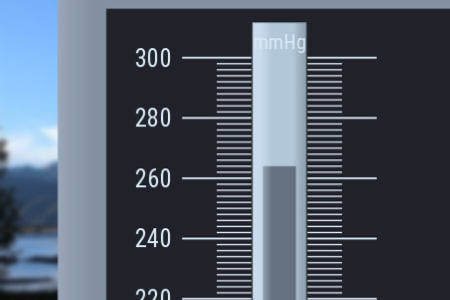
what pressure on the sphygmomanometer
264 mmHg
